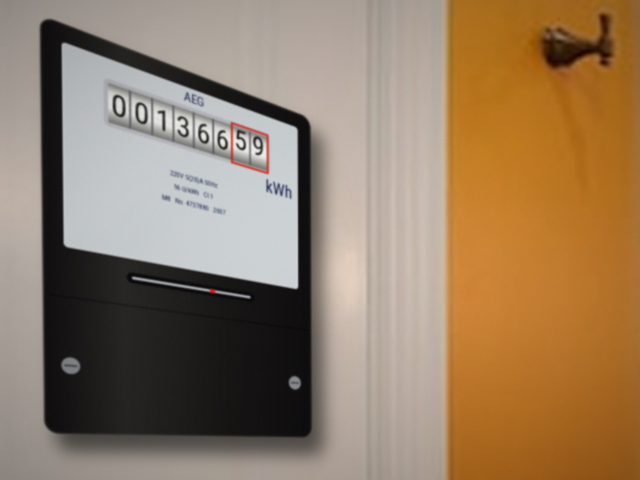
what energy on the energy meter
1366.59 kWh
